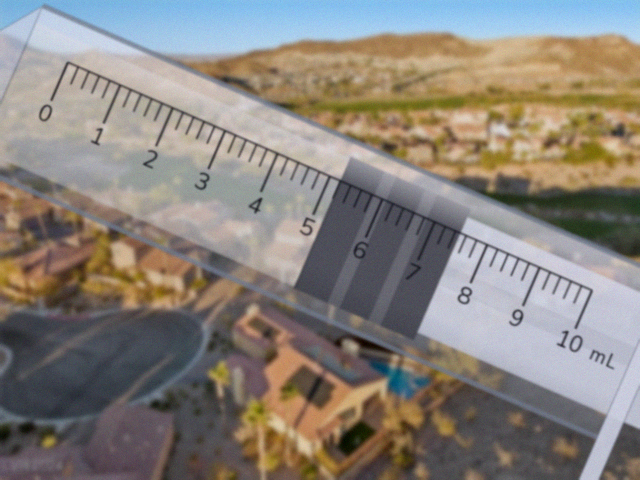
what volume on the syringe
5.2 mL
